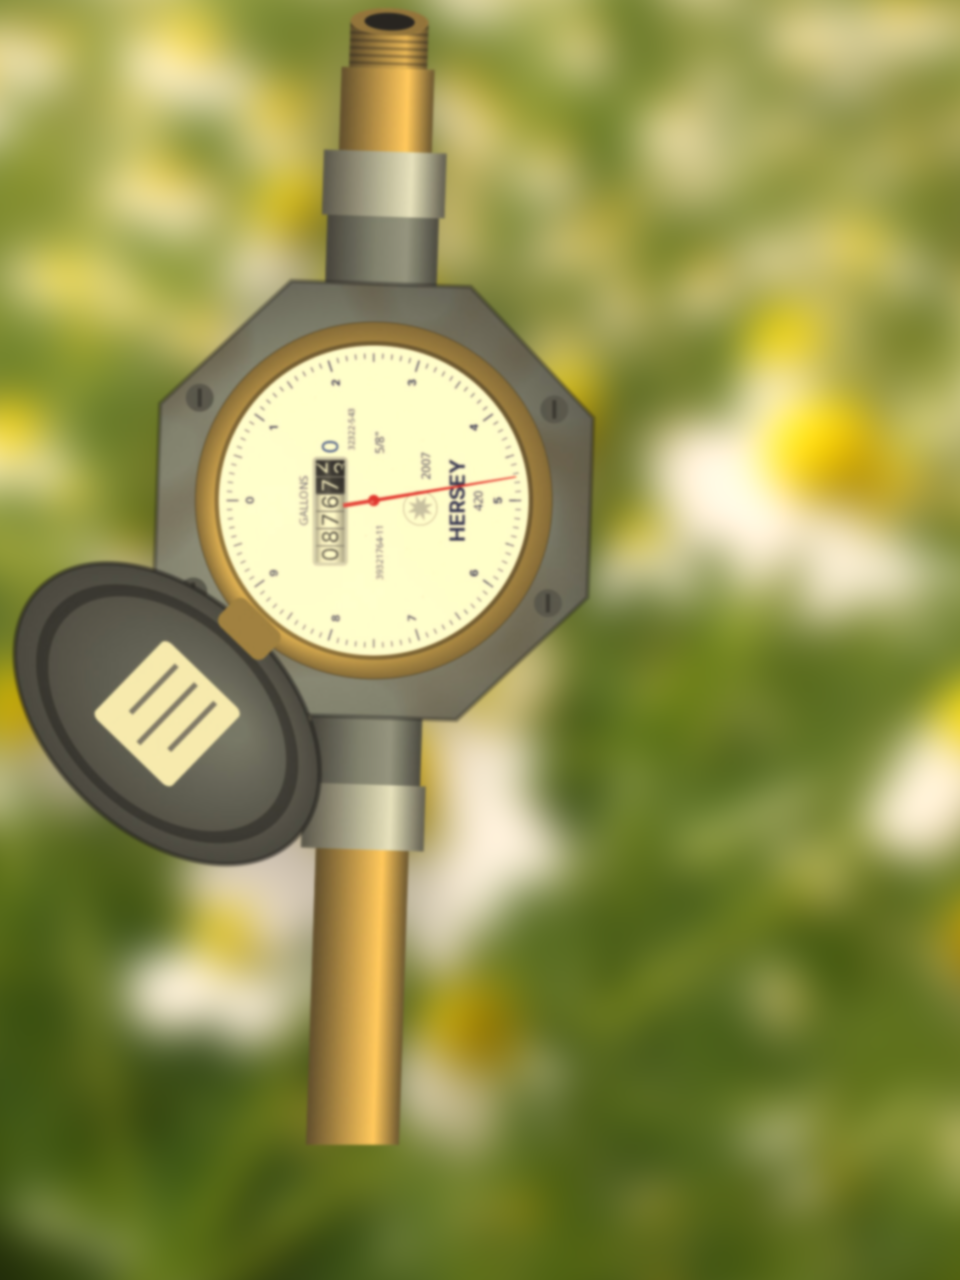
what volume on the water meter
876724.7 gal
